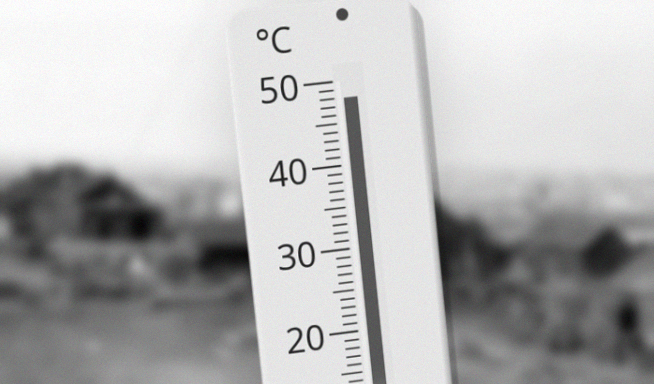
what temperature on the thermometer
48 °C
